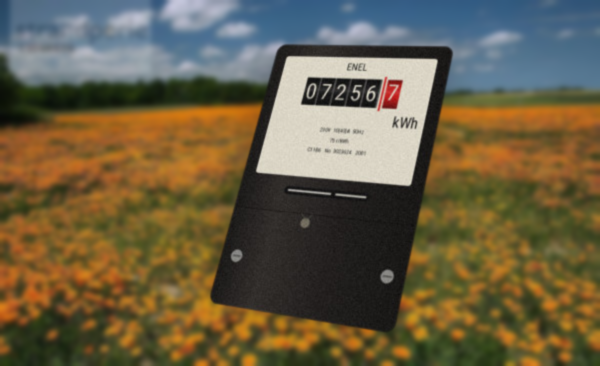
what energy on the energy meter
7256.7 kWh
